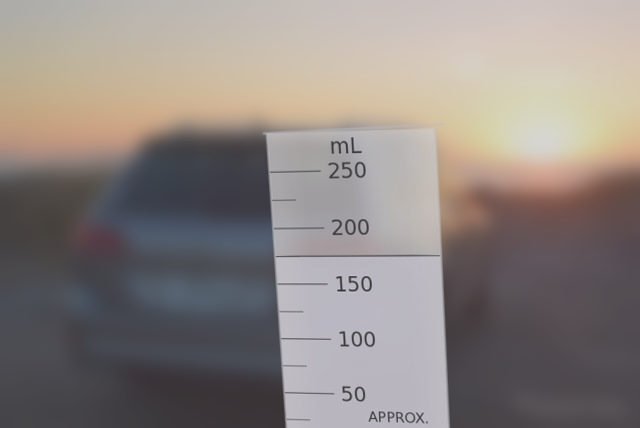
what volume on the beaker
175 mL
